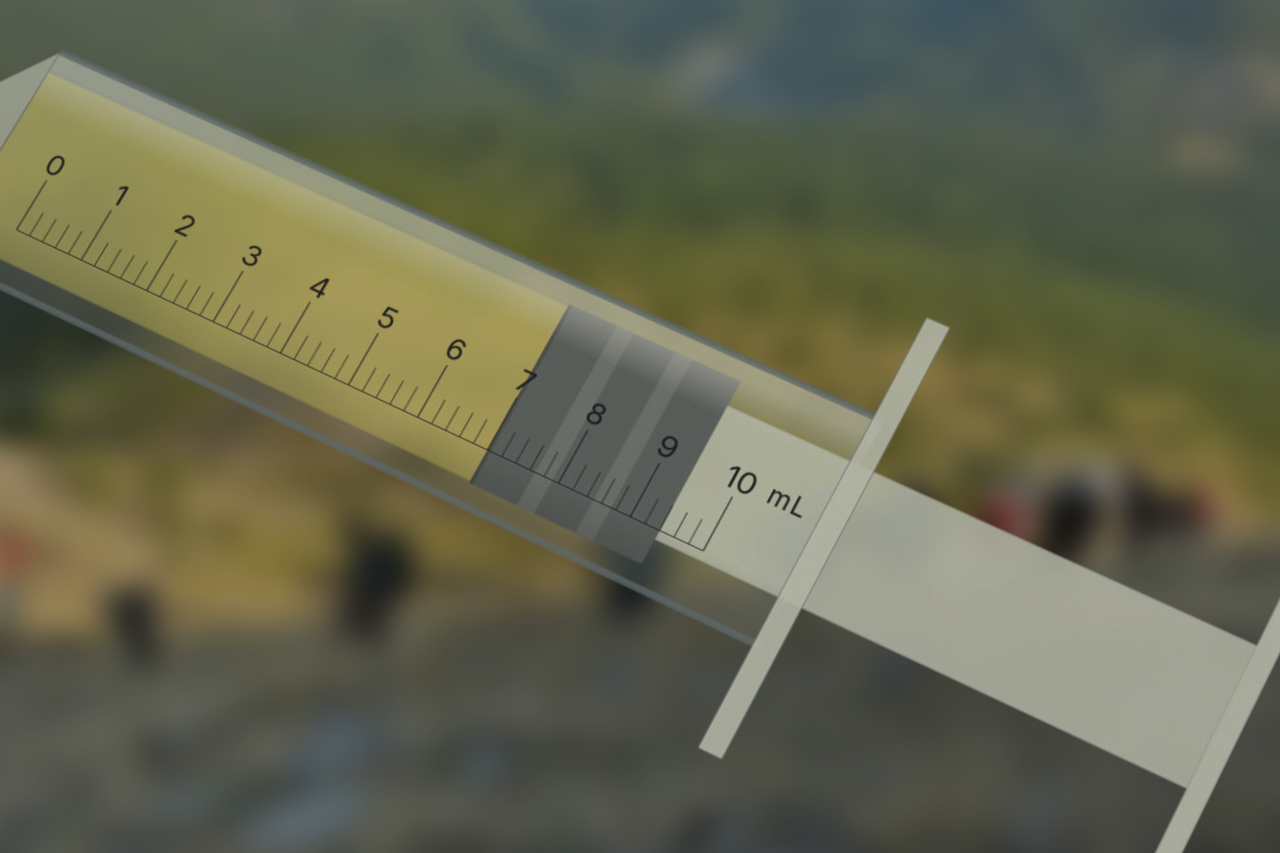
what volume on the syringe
7 mL
